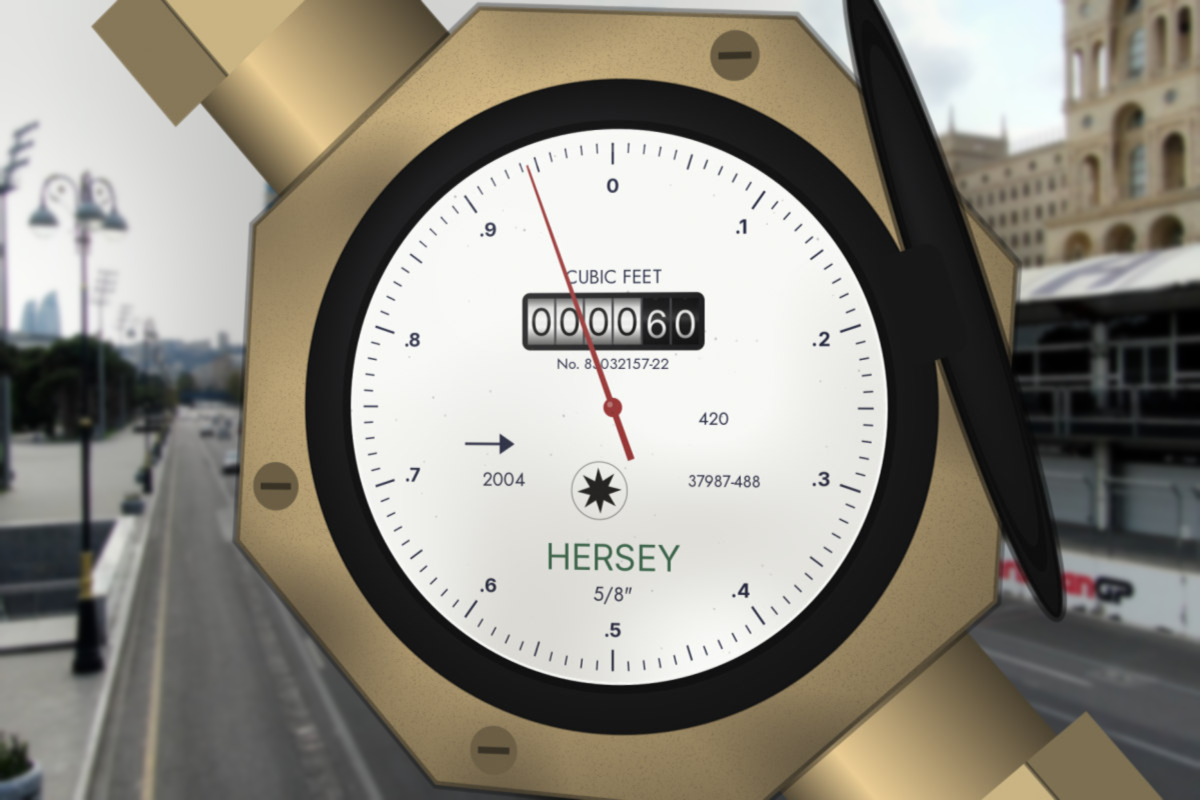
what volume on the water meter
59.94 ft³
